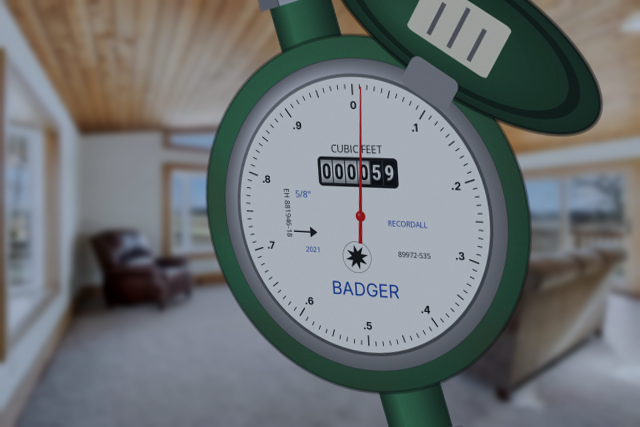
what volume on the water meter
59.01 ft³
